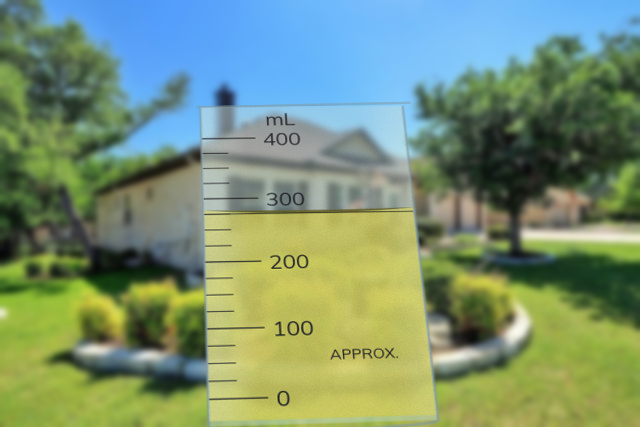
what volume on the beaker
275 mL
